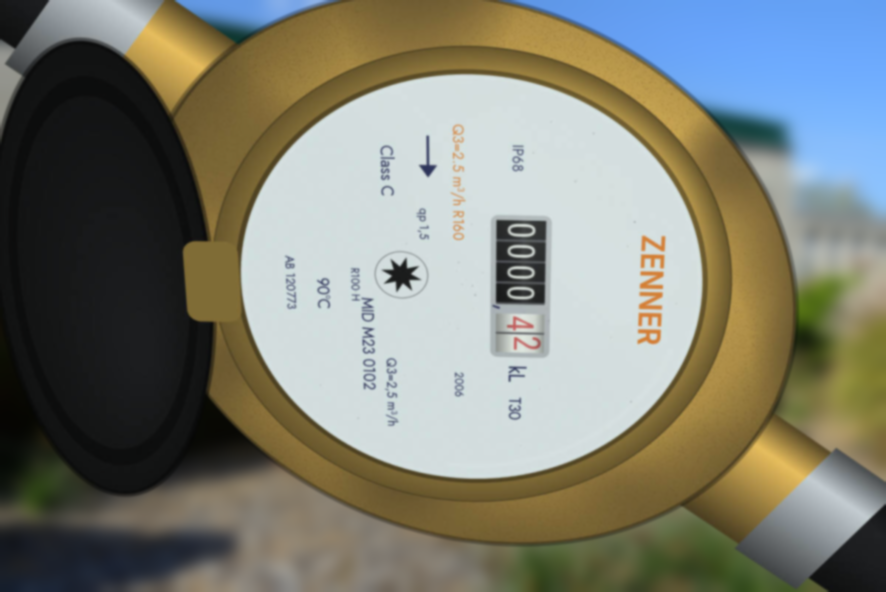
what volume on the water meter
0.42 kL
